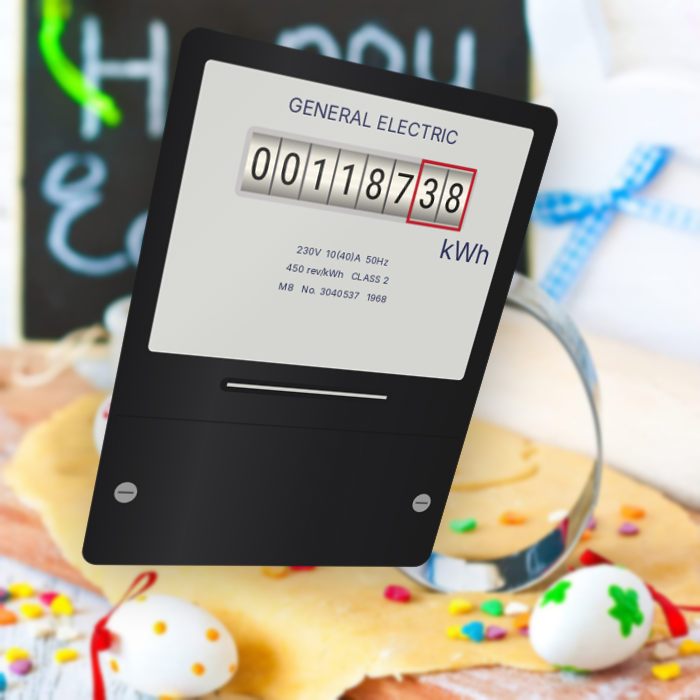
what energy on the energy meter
1187.38 kWh
